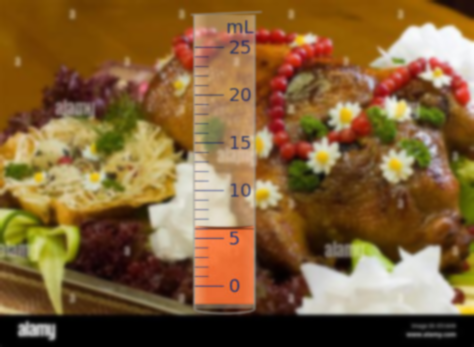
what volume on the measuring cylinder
6 mL
